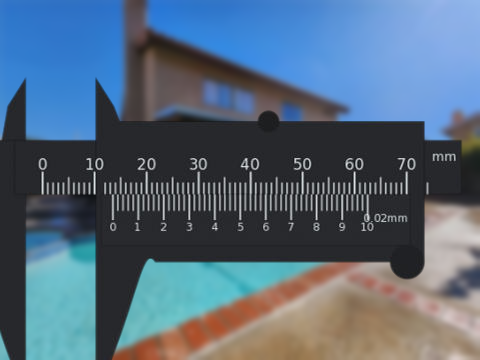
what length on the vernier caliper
13.5 mm
